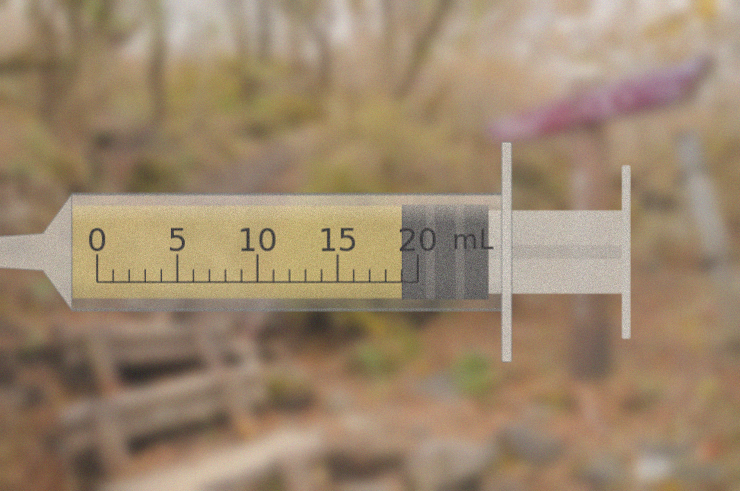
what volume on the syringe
19 mL
